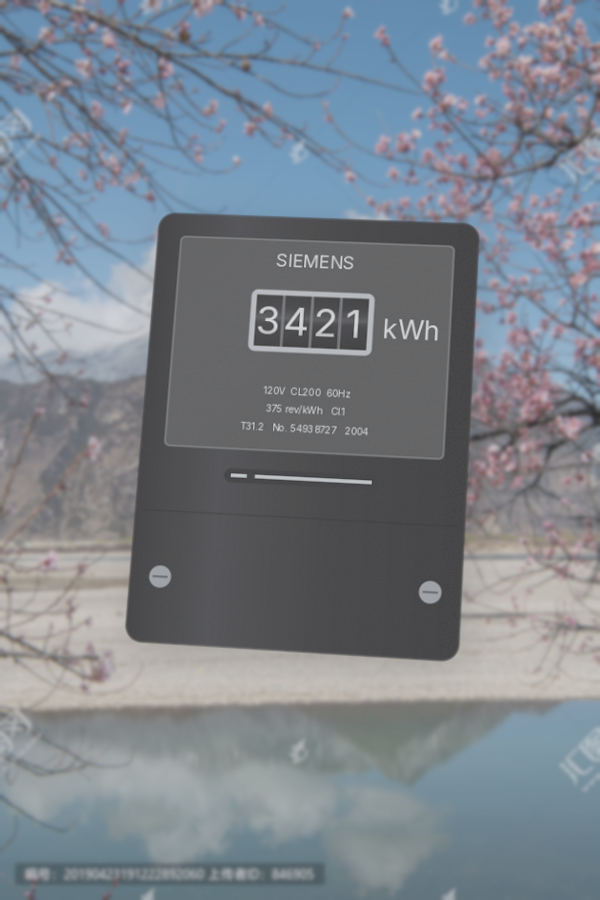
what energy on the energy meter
3421 kWh
